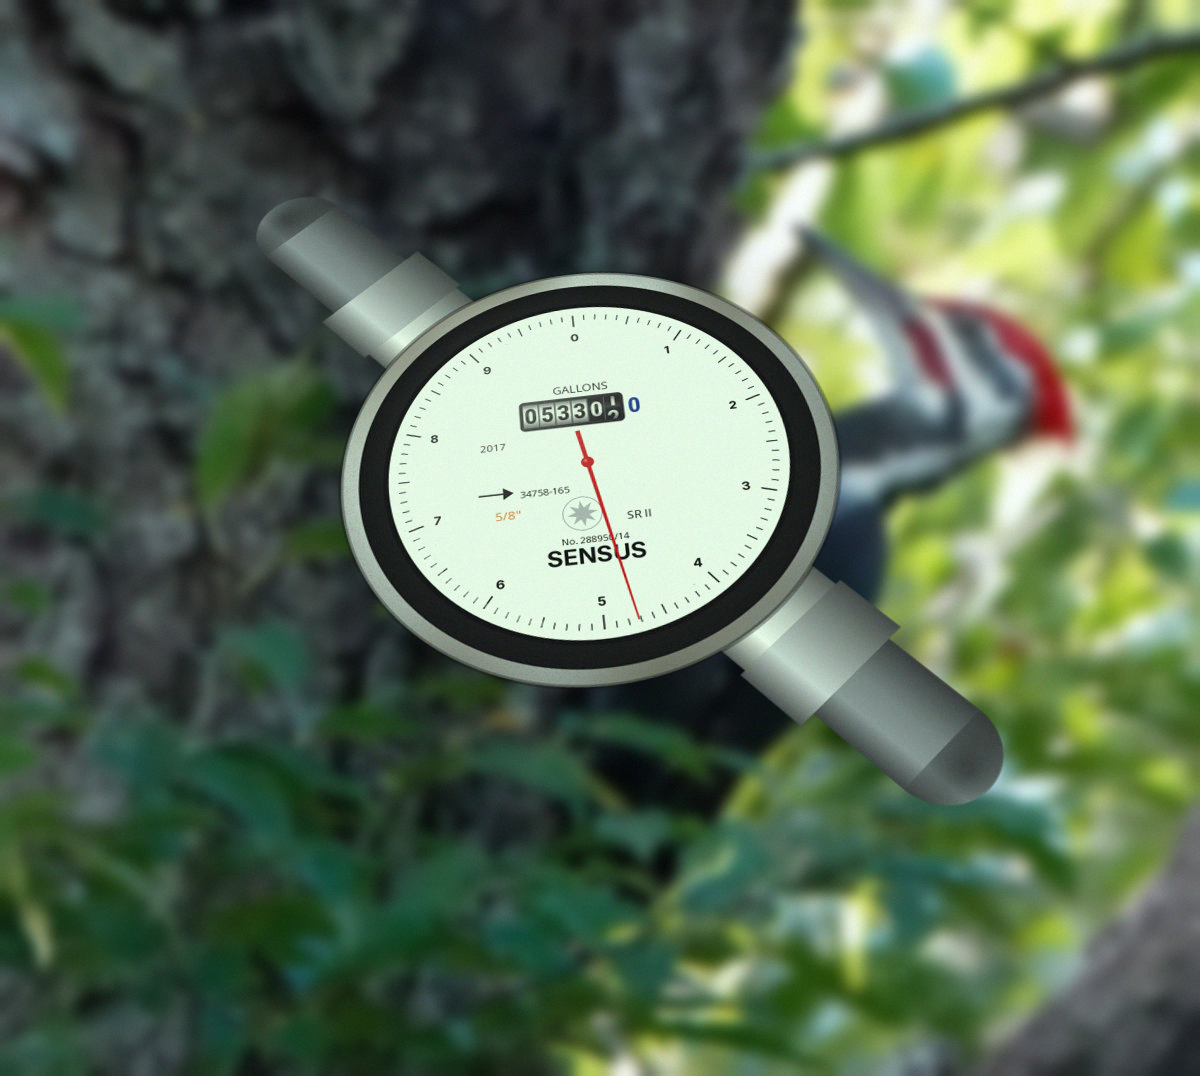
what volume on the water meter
533014.7 gal
